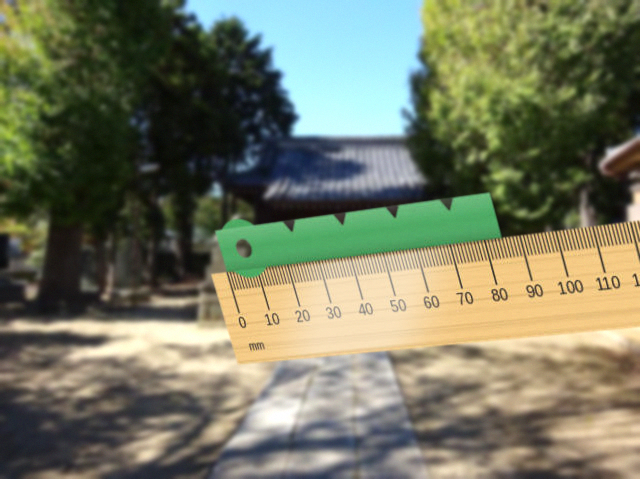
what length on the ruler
85 mm
